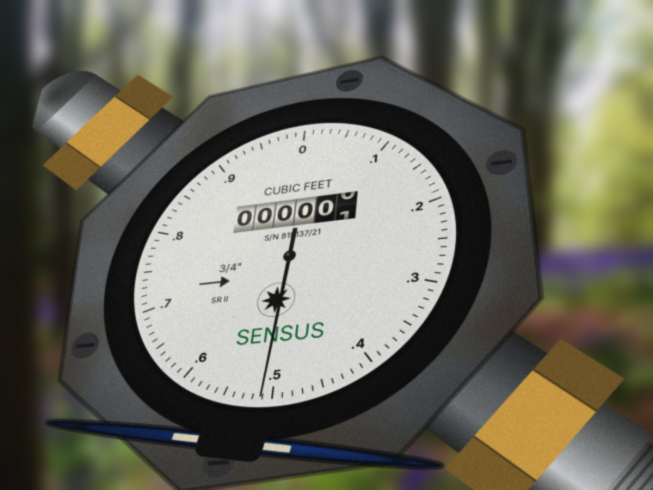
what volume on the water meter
0.51 ft³
